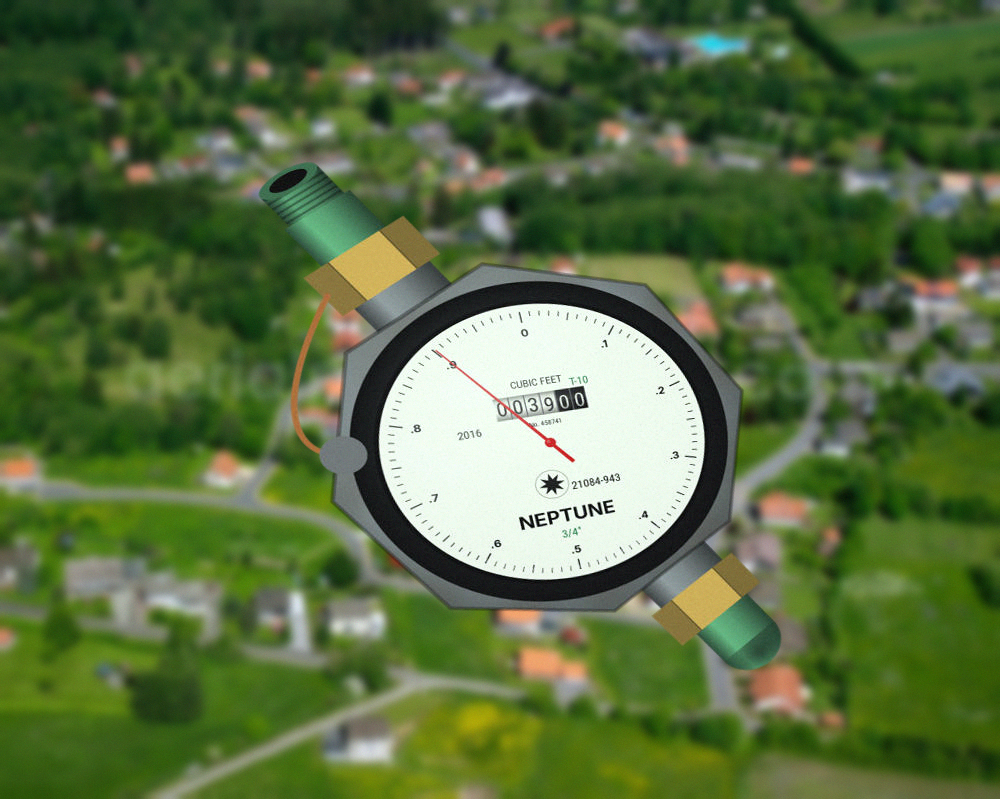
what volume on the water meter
3899.90 ft³
